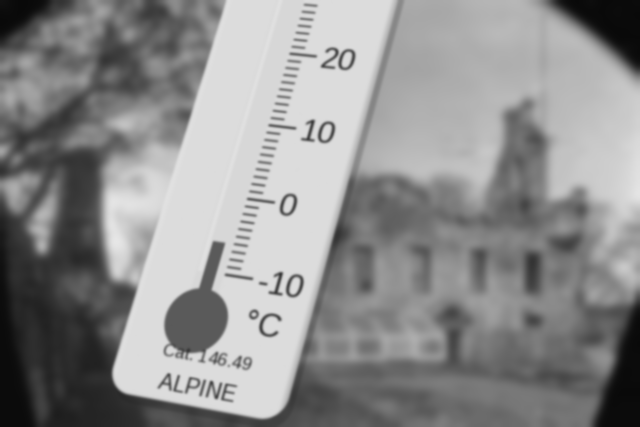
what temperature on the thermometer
-6 °C
